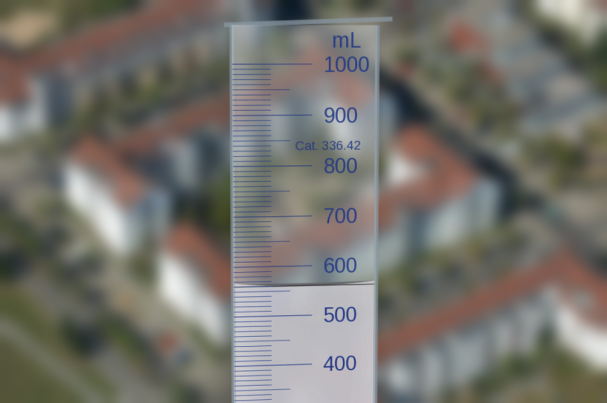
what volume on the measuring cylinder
560 mL
